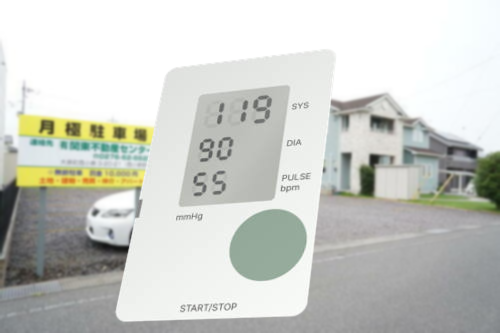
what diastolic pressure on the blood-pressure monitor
90 mmHg
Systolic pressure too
119 mmHg
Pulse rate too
55 bpm
